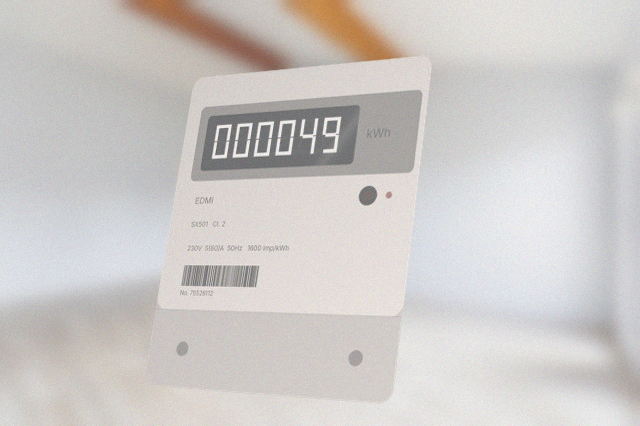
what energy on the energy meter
49 kWh
